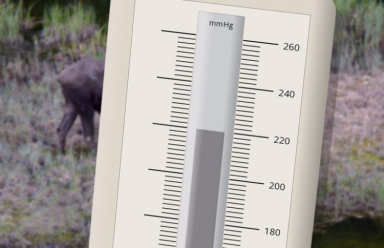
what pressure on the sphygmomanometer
220 mmHg
